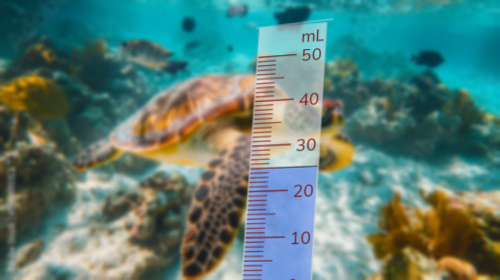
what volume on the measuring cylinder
25 mL
